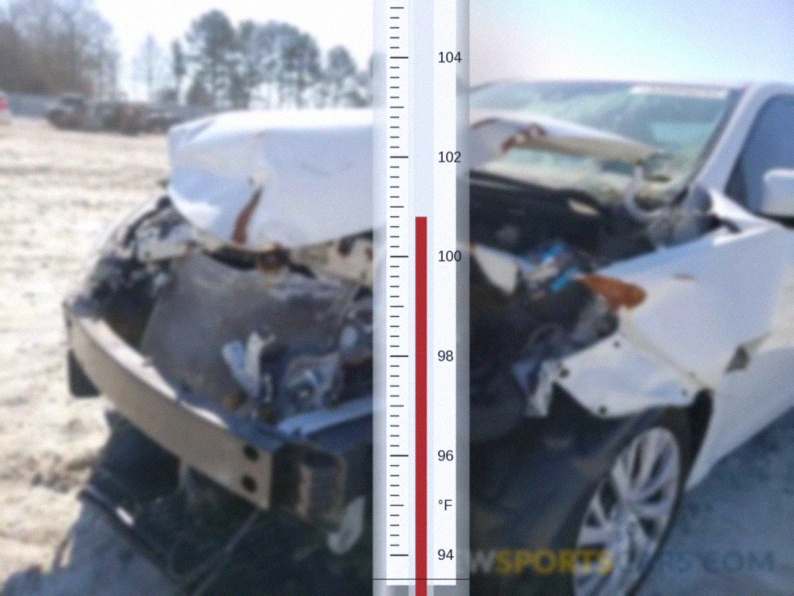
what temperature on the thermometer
100.8 °F
